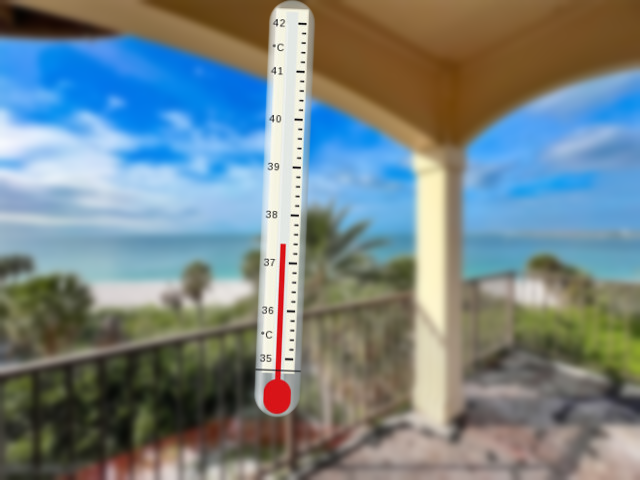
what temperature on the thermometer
37.4 °C
